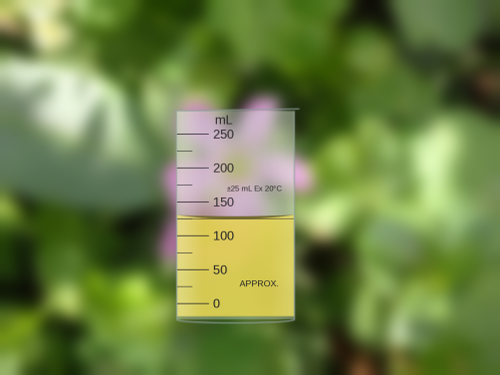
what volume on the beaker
125 mL
